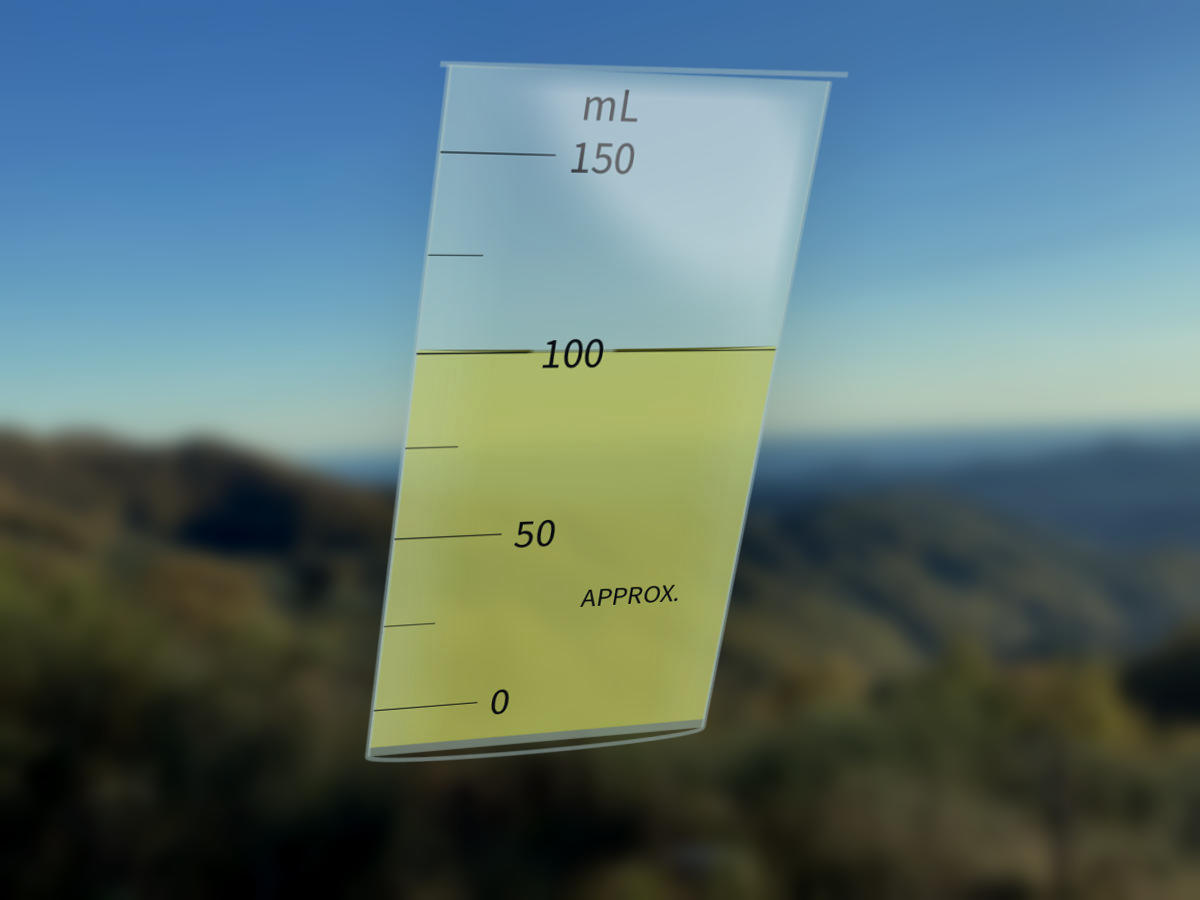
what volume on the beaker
100 mL
